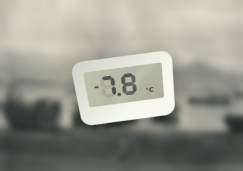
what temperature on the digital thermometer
-7.8 °C
